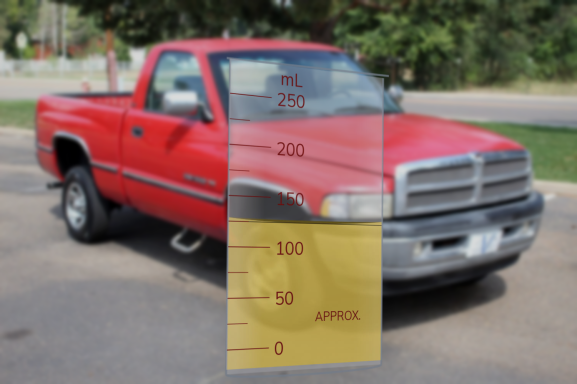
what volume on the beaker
125 mL
